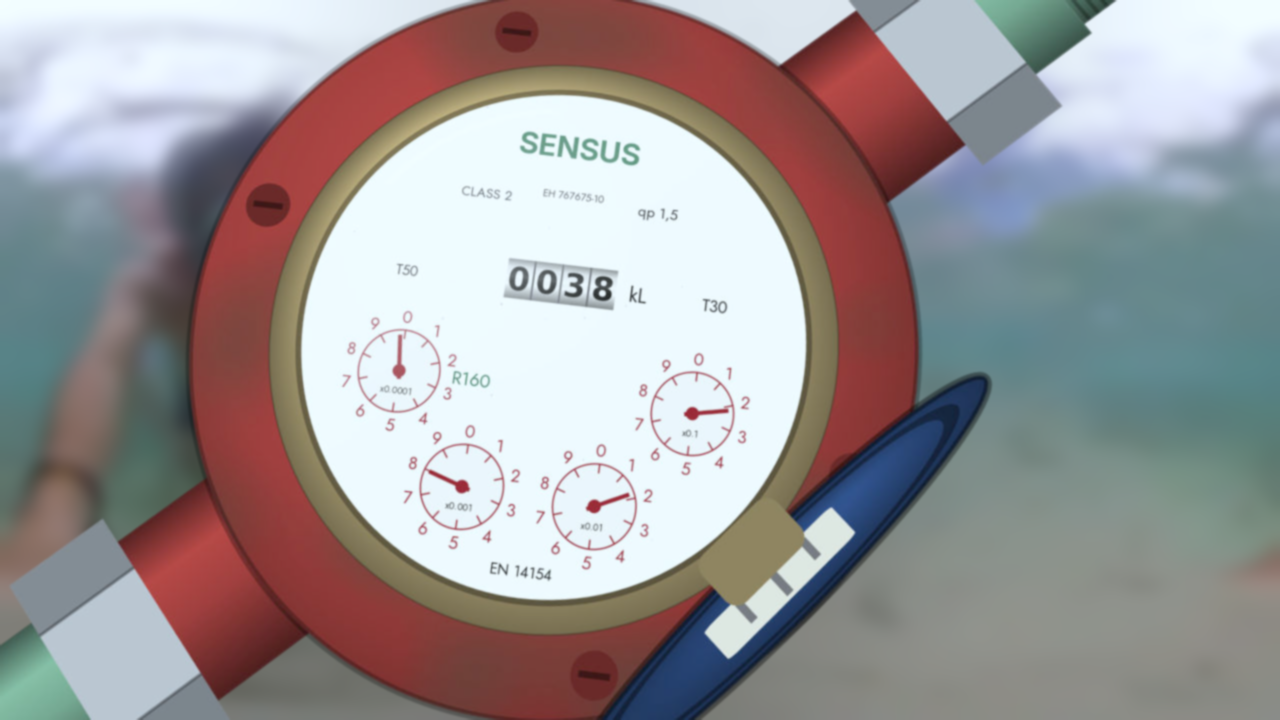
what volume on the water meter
38.2179 kL
